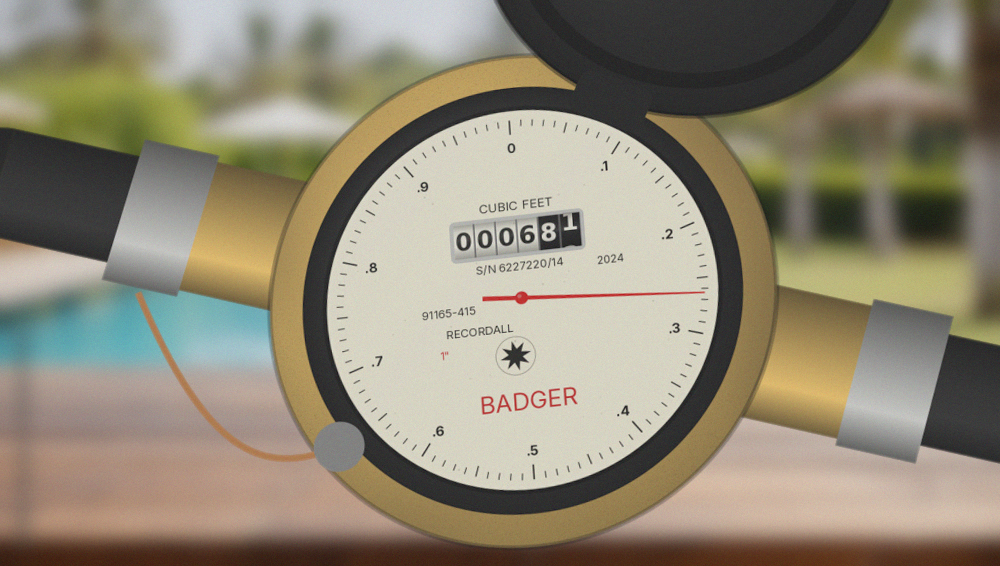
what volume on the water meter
681.26 ft³
